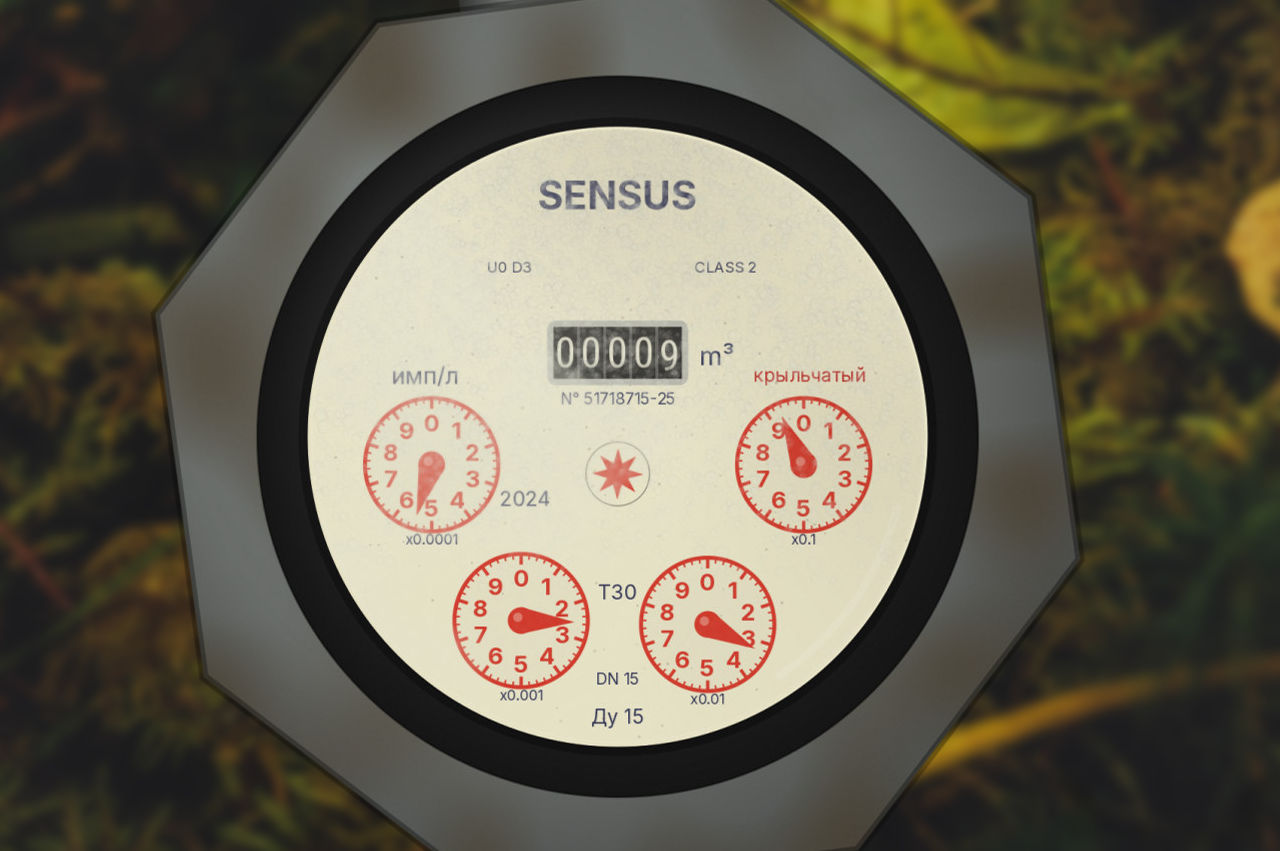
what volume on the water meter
8.9325 m³
